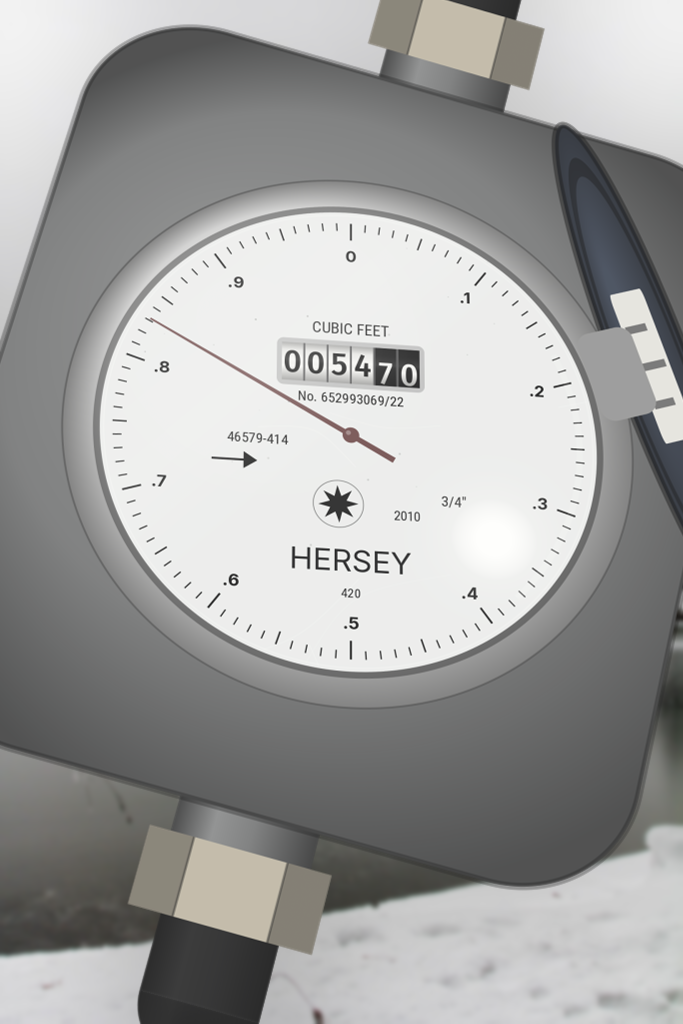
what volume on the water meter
5469.83 ft³
